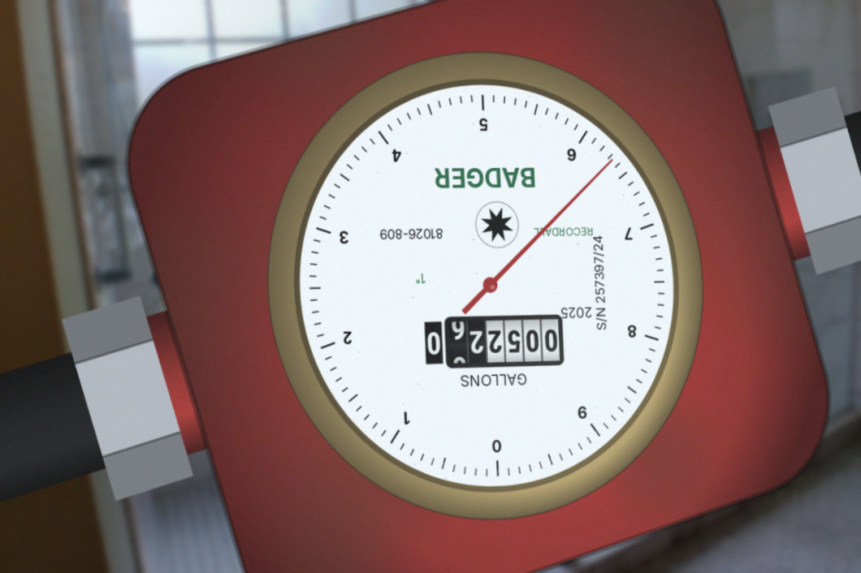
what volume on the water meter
52256.3 gal
